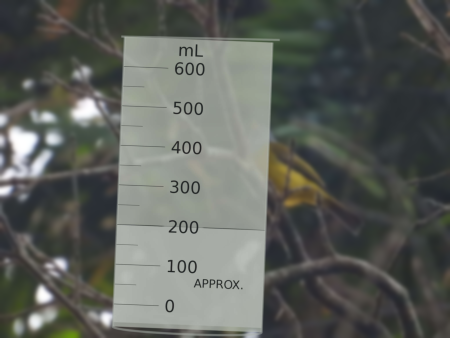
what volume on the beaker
200 mL
